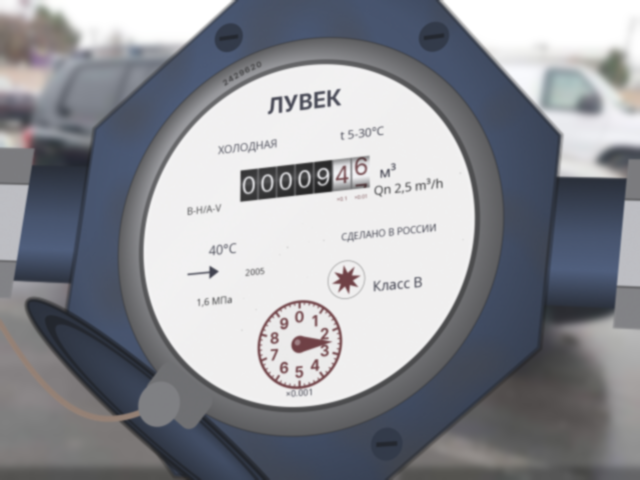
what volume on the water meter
9.462 m³
